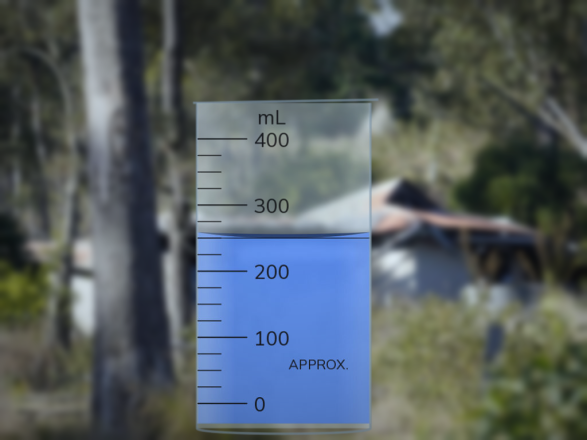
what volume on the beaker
250 mL
